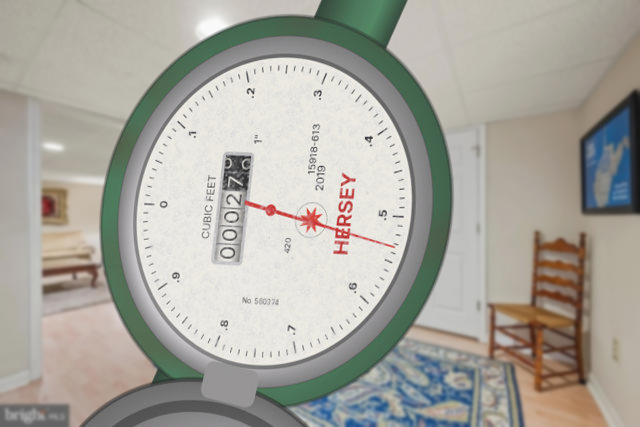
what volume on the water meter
278.53 ft³
